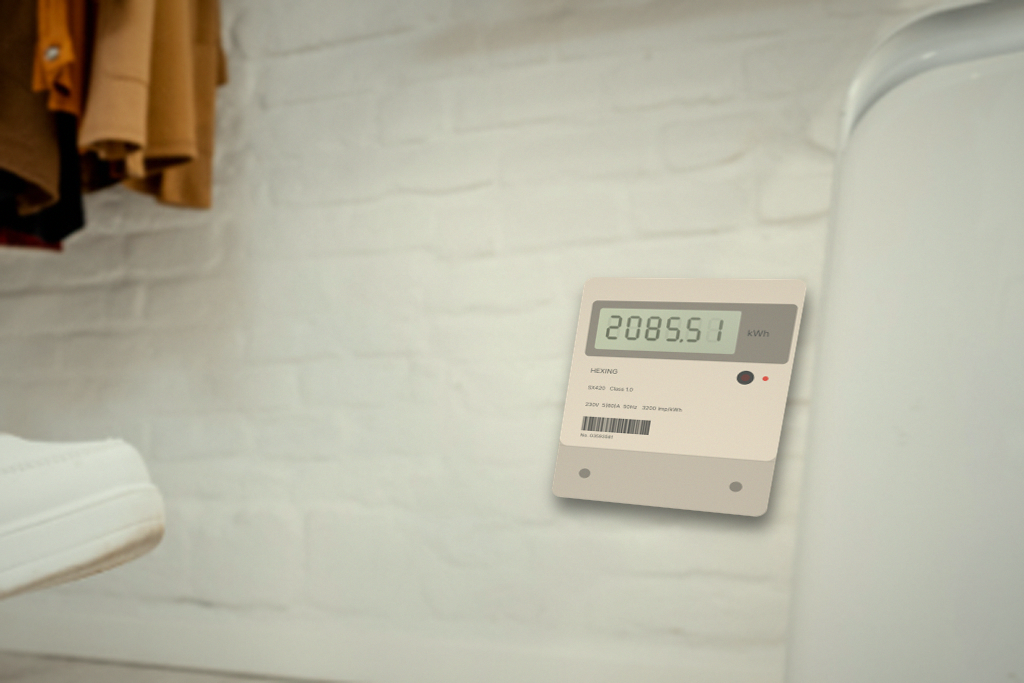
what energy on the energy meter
2085.51 kWh
